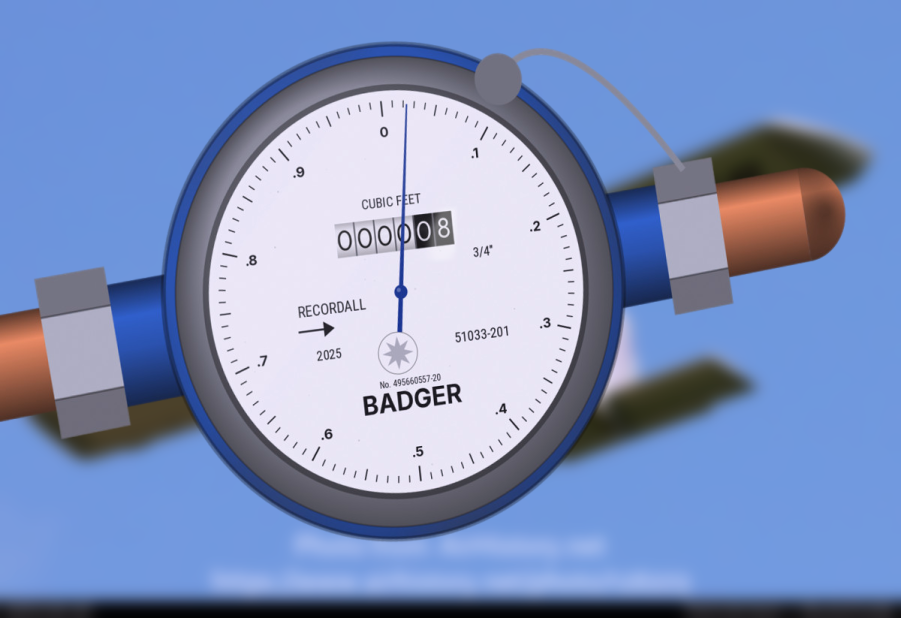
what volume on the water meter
8.02 ft³
